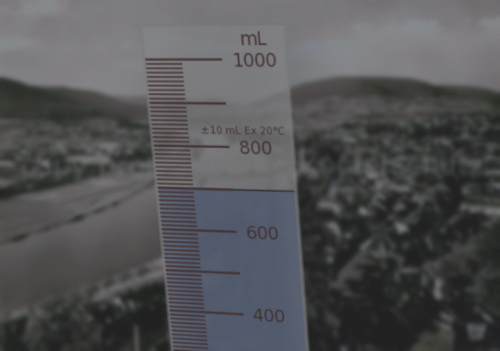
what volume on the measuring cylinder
700 mL
